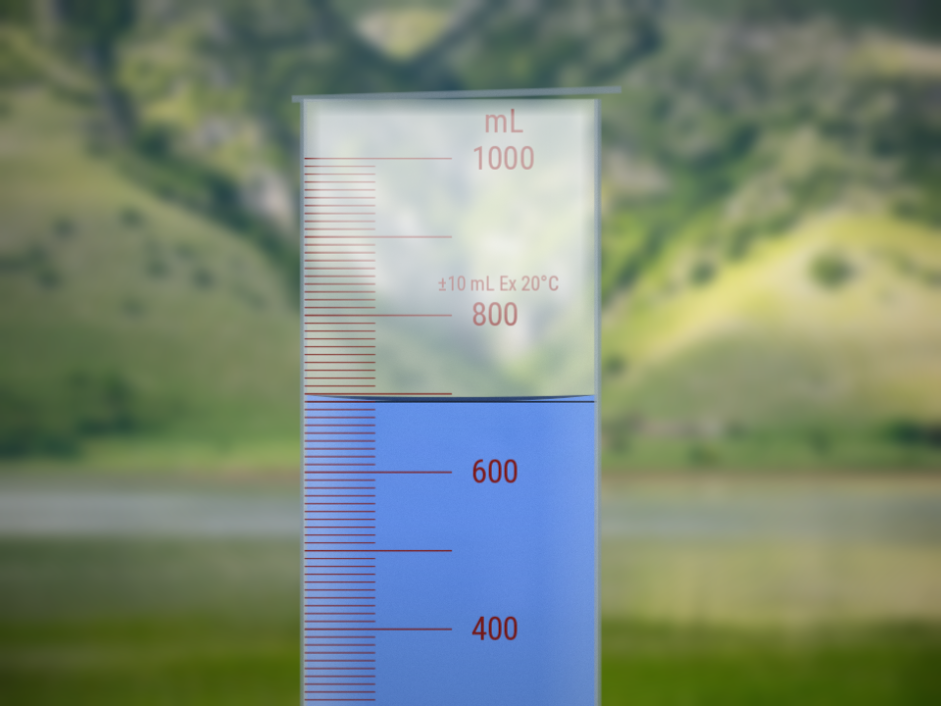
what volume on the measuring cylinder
690 mL
